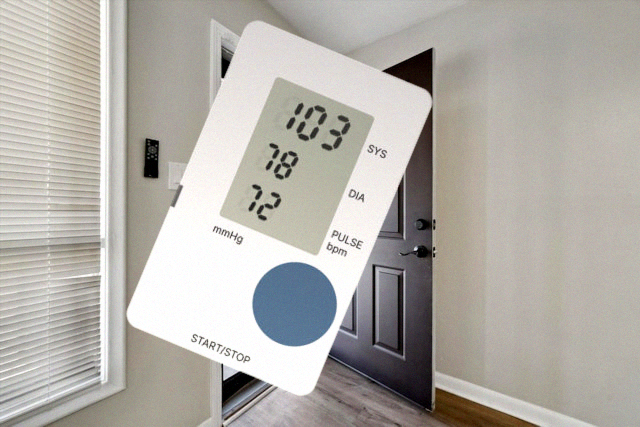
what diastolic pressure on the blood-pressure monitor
78 mmHg
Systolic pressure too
103 mmHg
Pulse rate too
72 bpm
